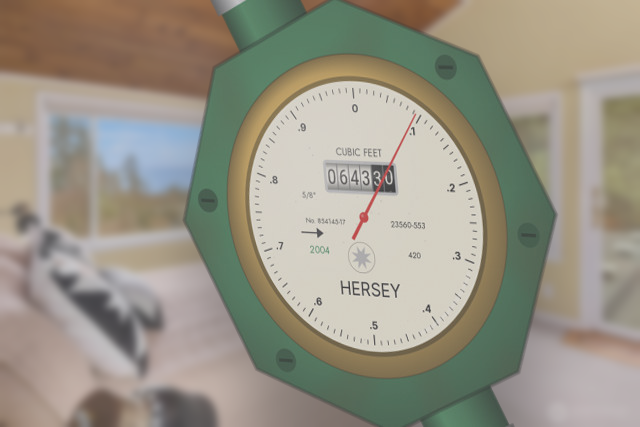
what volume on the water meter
64330.09 ft³
